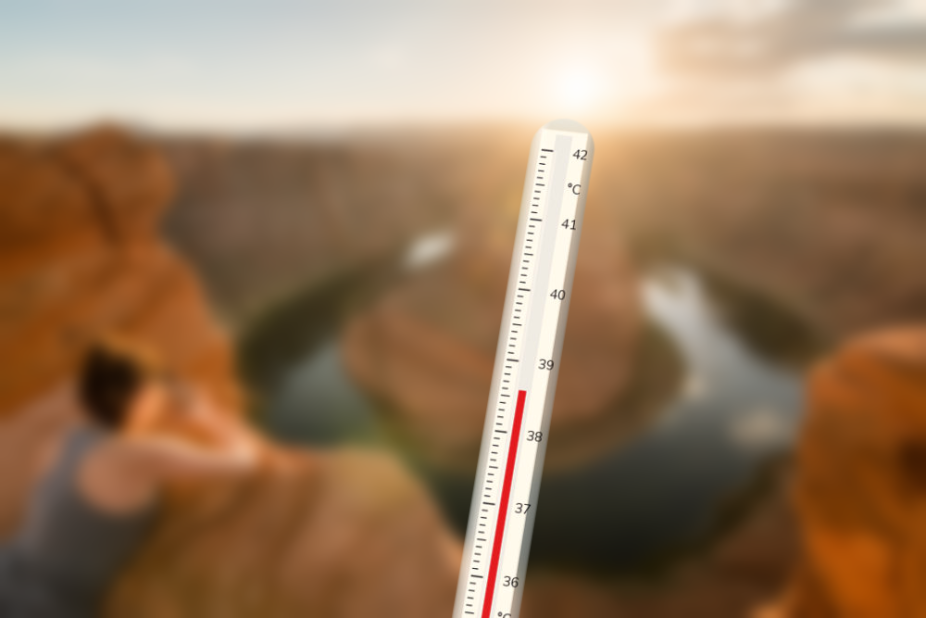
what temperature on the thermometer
38.6 °C
